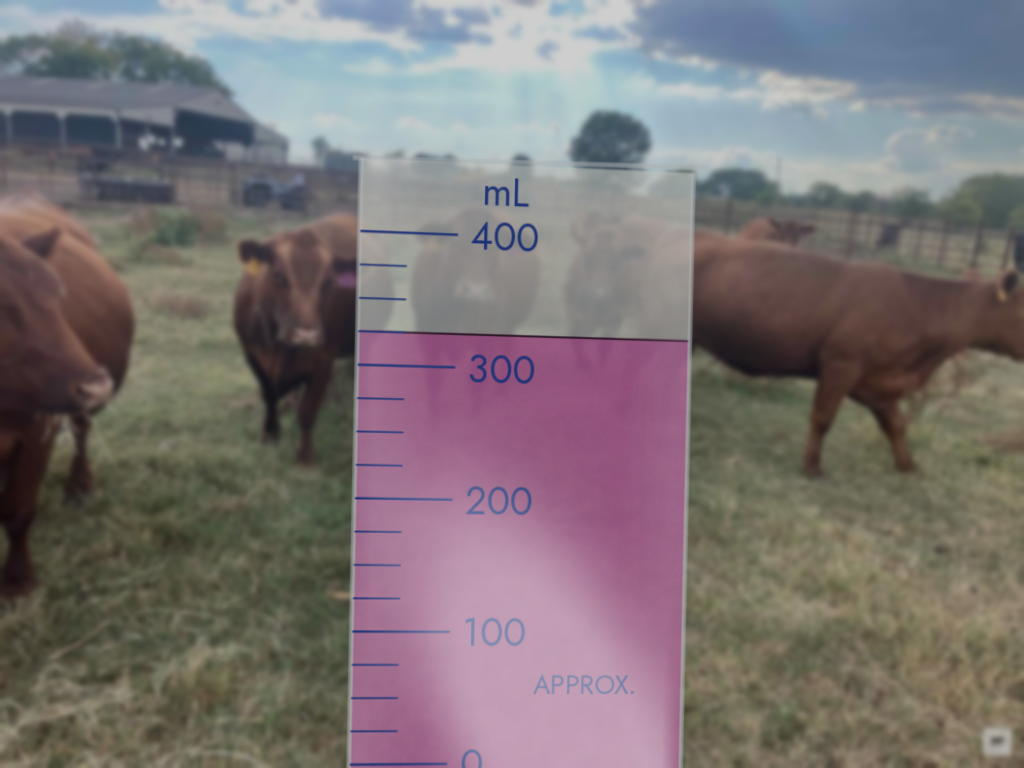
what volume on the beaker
325 mL
